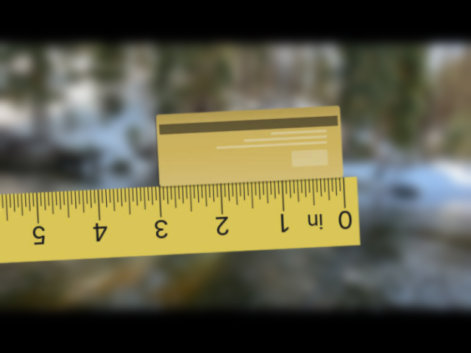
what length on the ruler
3 in
